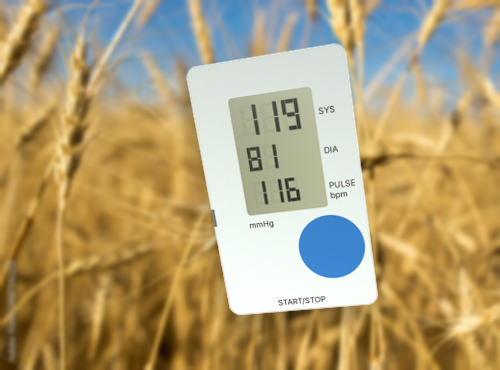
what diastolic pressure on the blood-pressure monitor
81 mmHg
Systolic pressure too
119 mmHg
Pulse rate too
116 bpm
